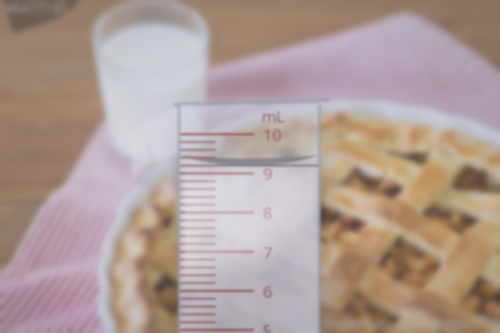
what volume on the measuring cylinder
9.2 mL
